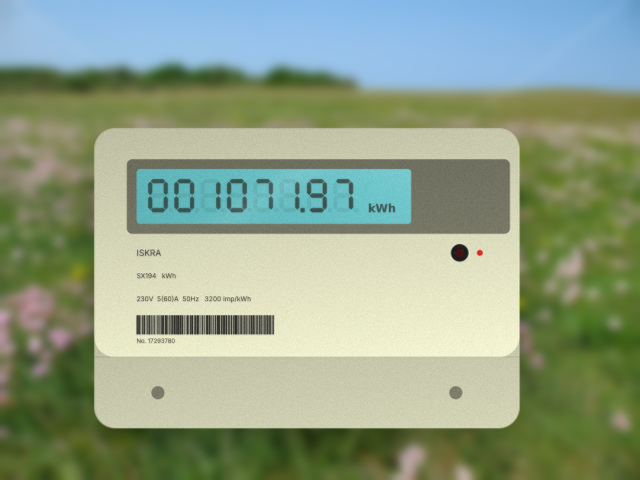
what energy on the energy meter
1071.97 kWh
